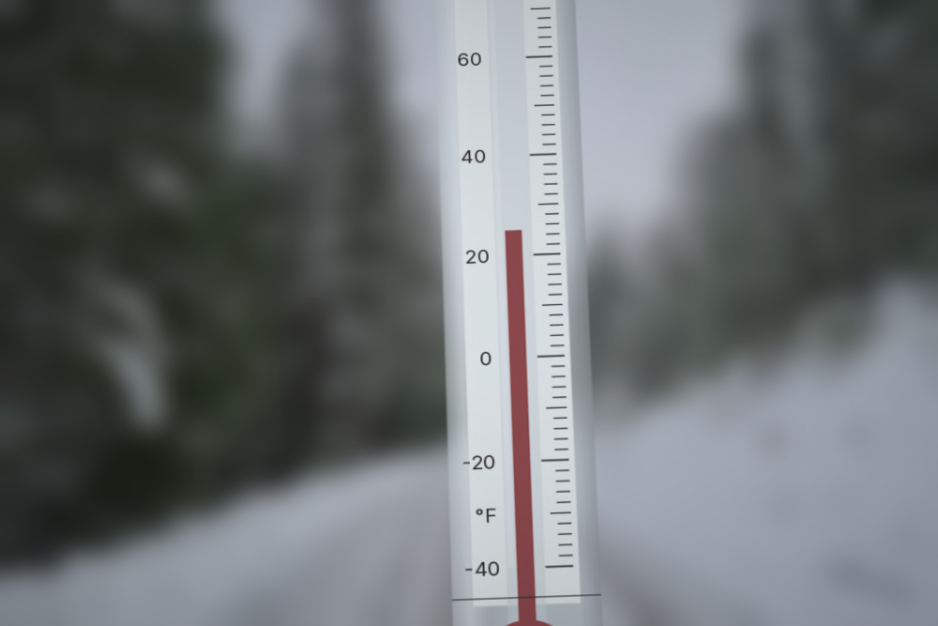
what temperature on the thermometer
25 °F
